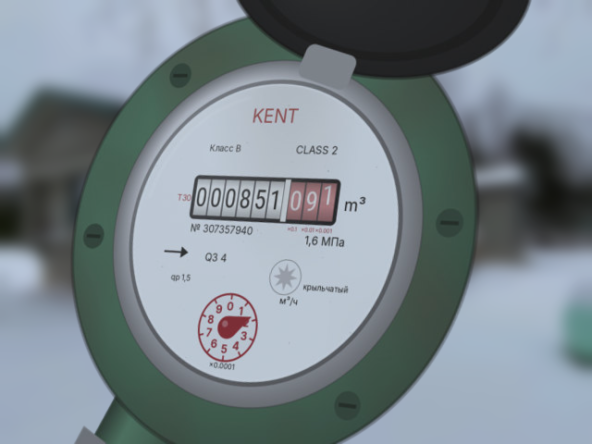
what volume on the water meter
851.0911 m³
